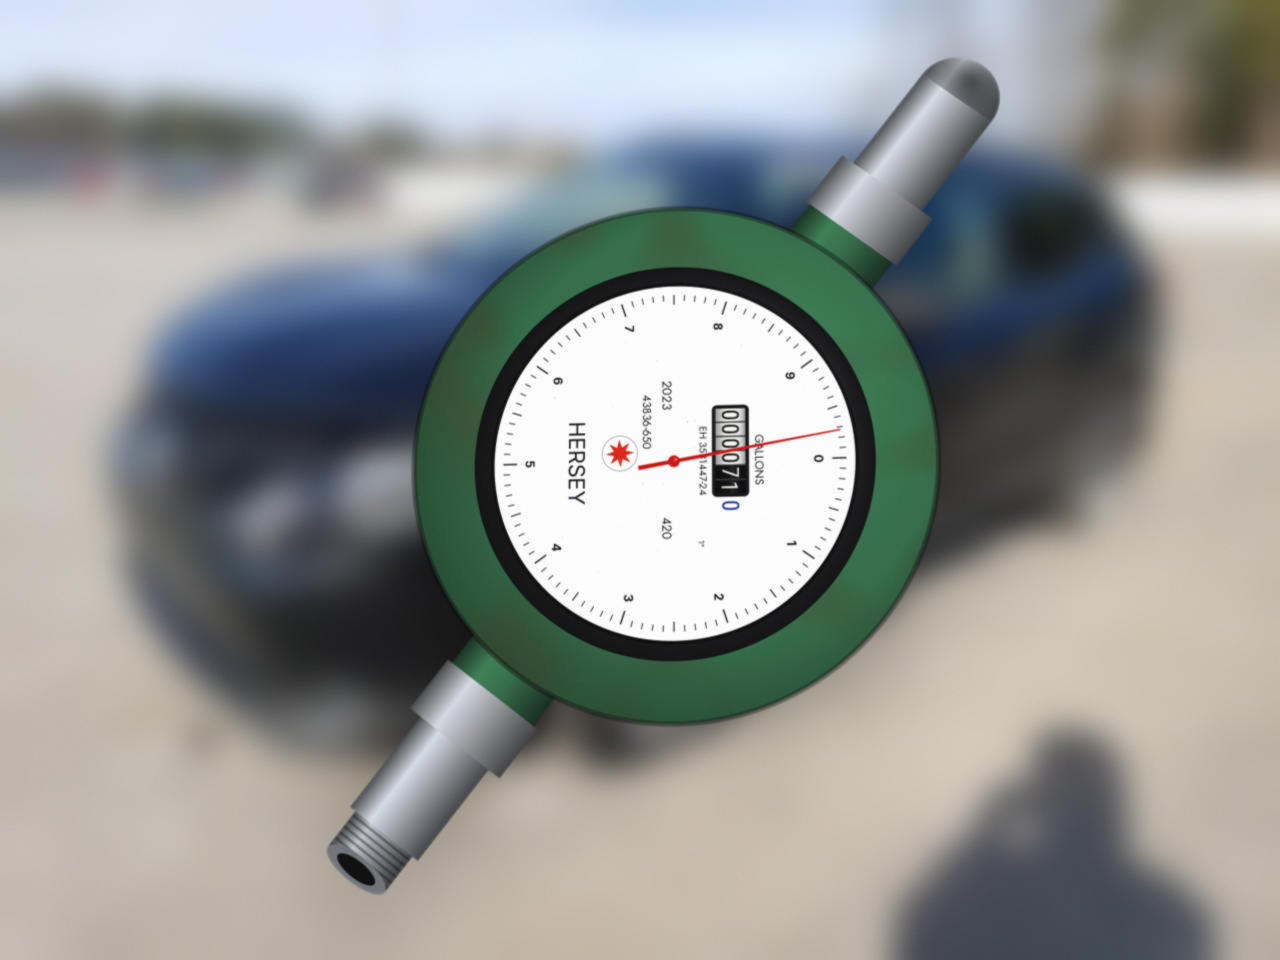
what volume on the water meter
709.7 gal
